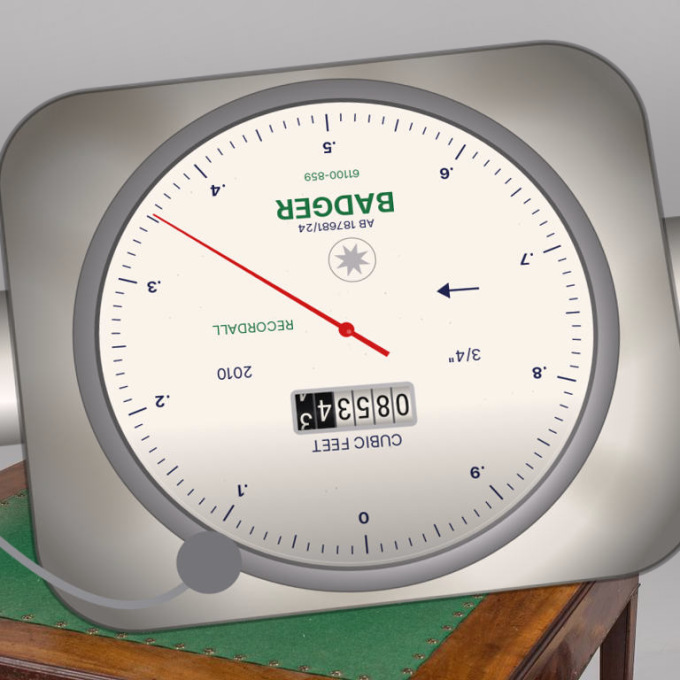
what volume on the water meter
85343.35 ft³
